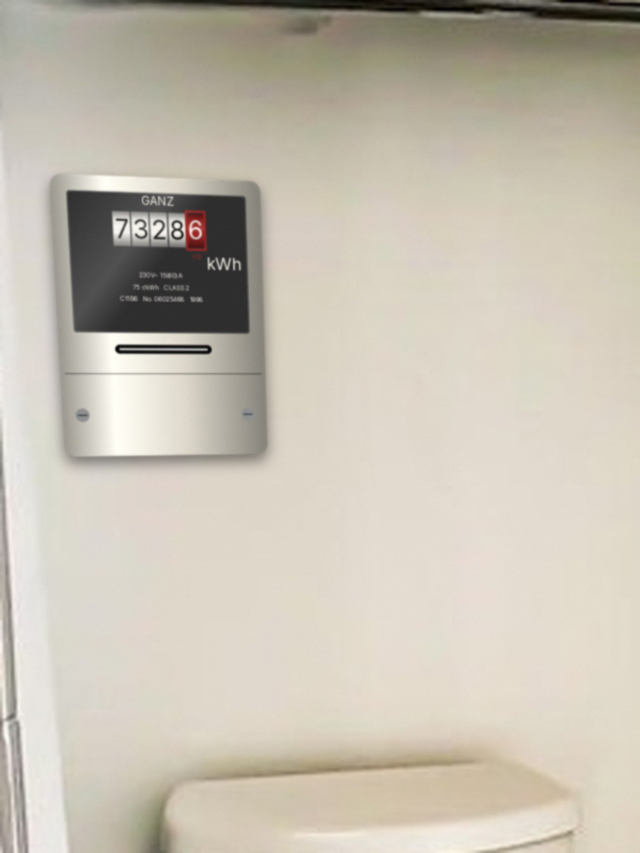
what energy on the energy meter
7328.6 kWh
